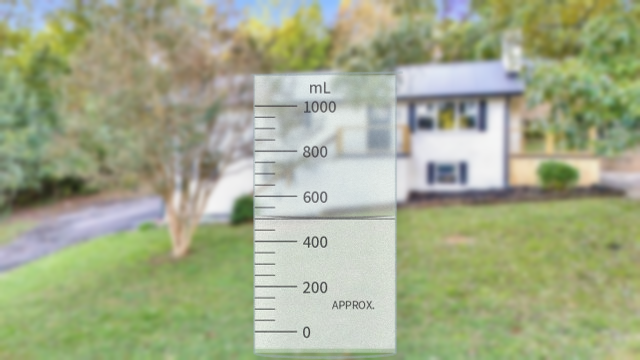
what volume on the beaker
500 mL
